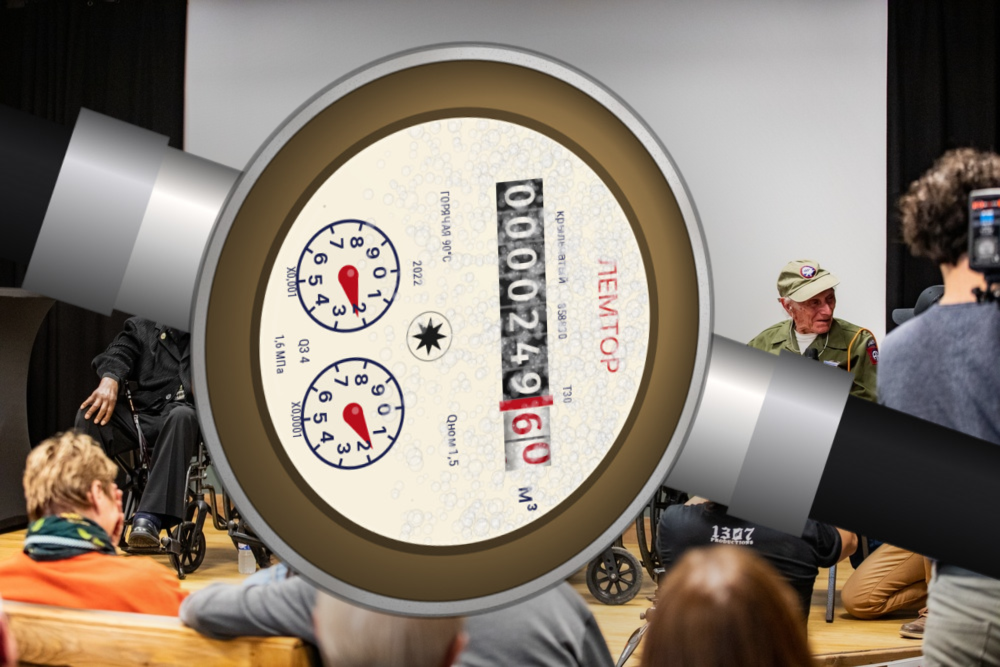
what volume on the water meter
249.6021 m³
